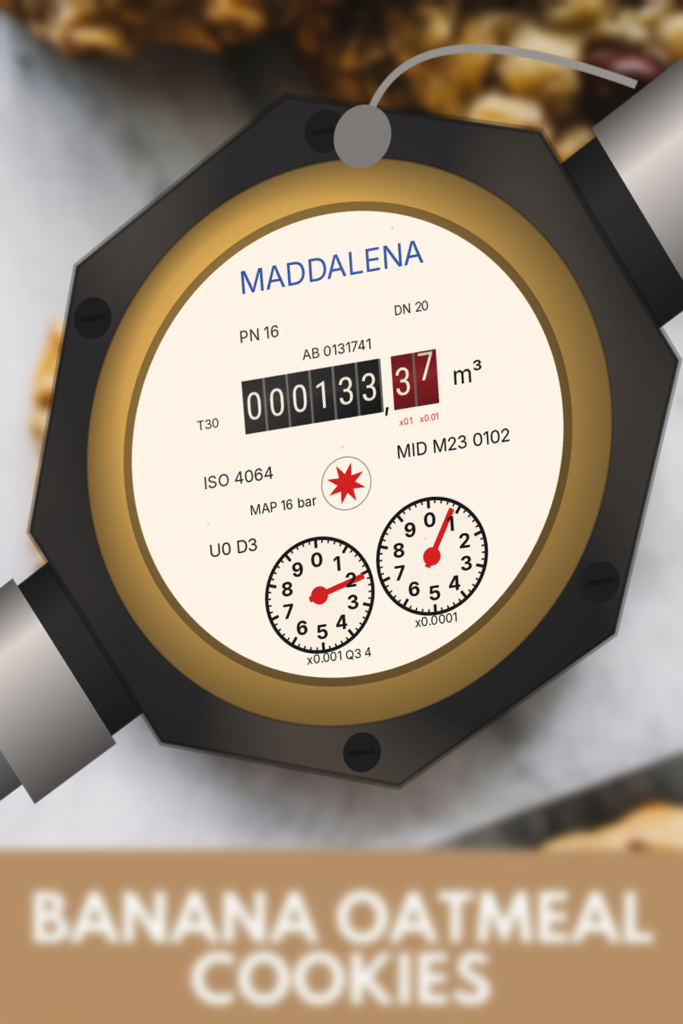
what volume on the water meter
133.3720 m³
